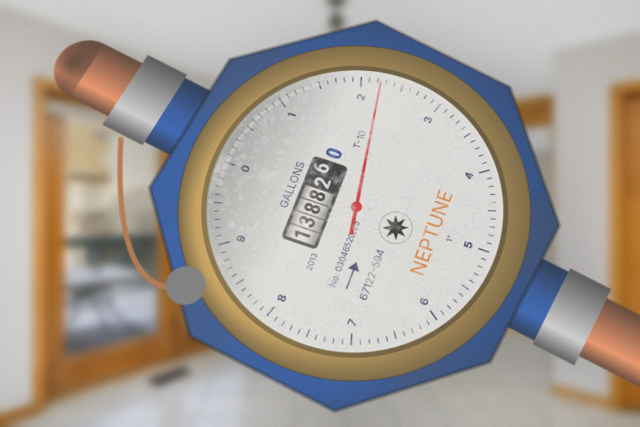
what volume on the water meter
1388262.2 gal
